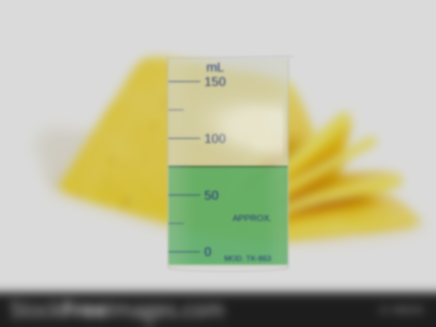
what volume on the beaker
75 mL
